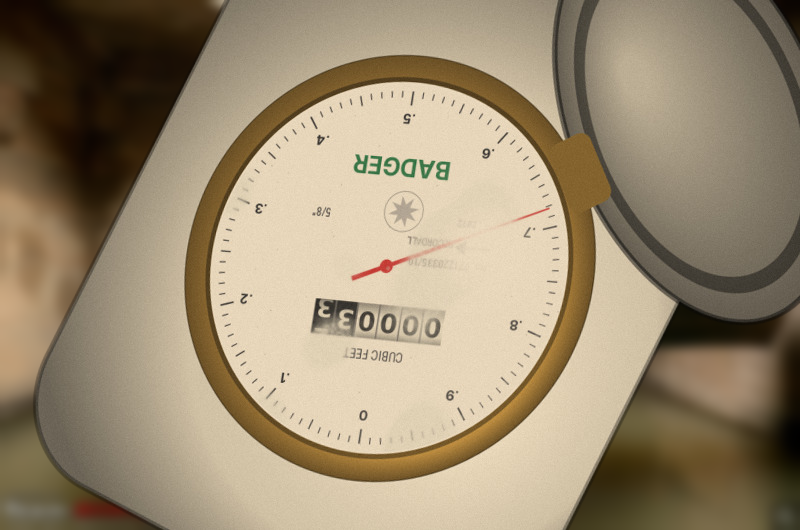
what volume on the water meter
32.68 ft³
